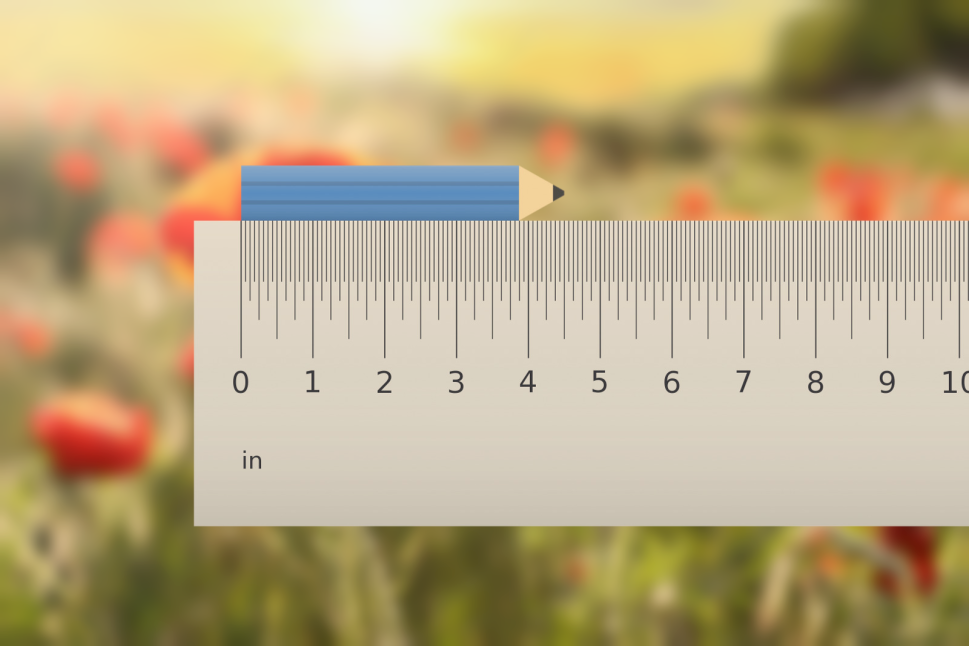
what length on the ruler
4.5 in
